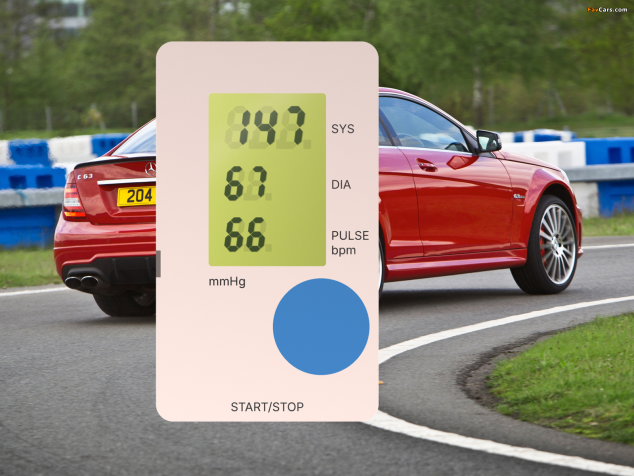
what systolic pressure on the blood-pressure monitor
147 mmHg
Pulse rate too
66 bpm
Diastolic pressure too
67 mmHg
